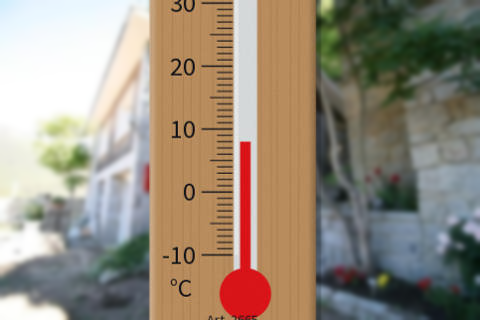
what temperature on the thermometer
8 °C
